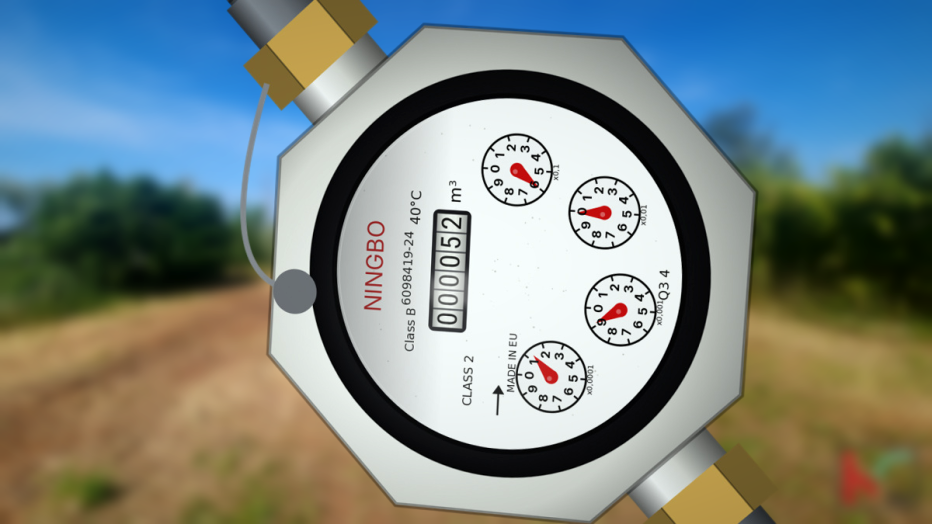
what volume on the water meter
52.5991 m³
